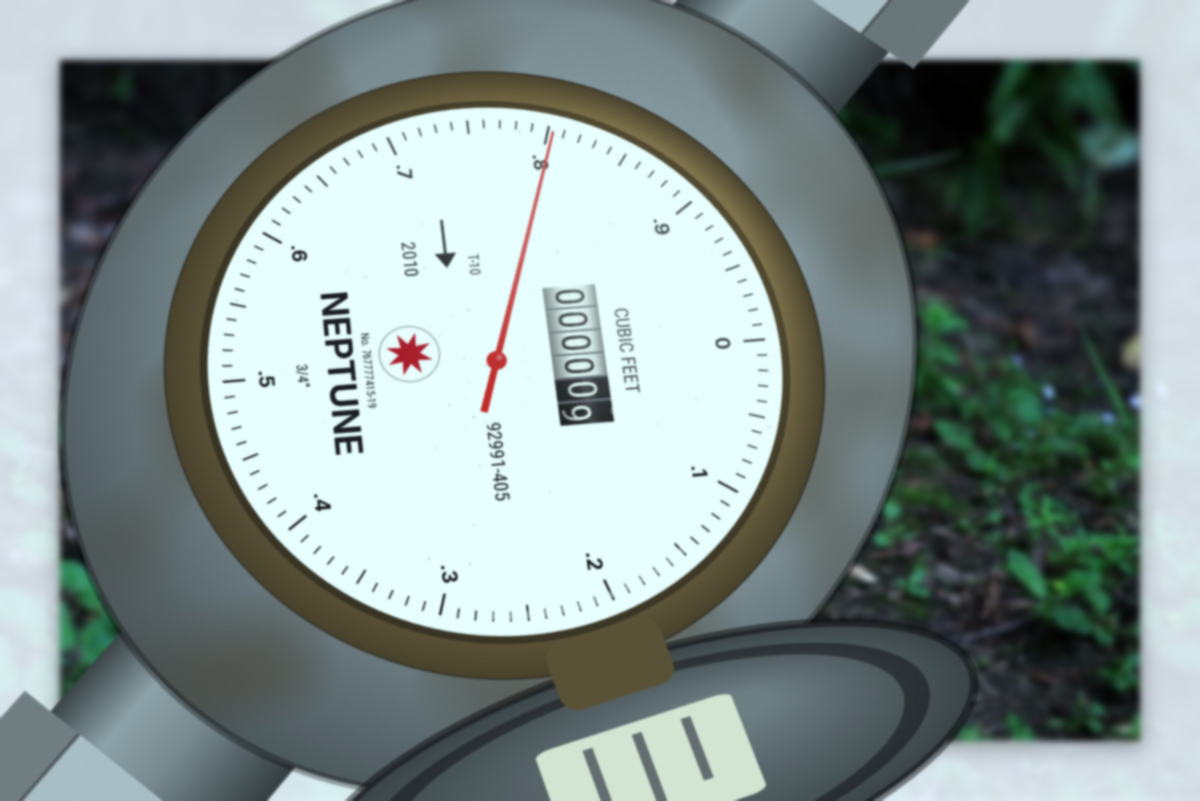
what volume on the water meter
8.80 ft³
